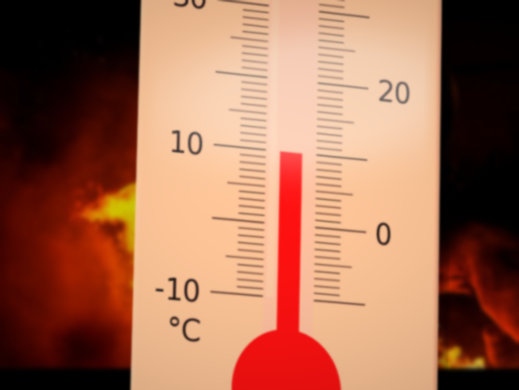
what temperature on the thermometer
10 °C
